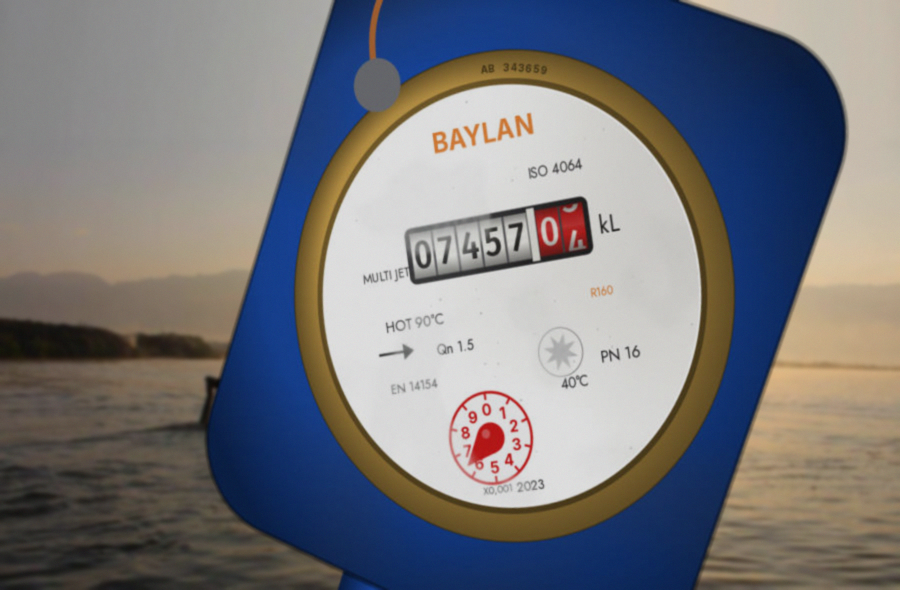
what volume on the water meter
7457.036 kL
